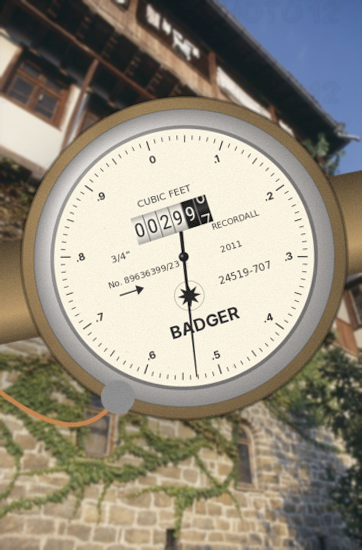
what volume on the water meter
2996.53 ft³
